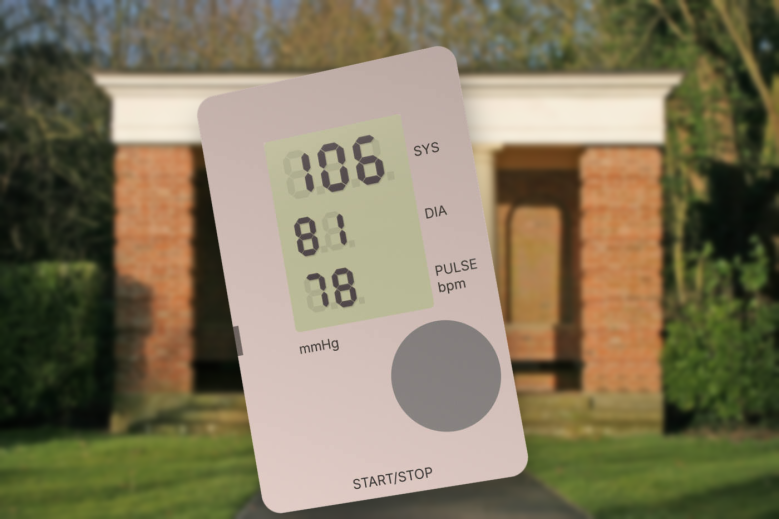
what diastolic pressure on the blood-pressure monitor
81 mmHg
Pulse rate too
78 bpm
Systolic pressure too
106 mmHg
